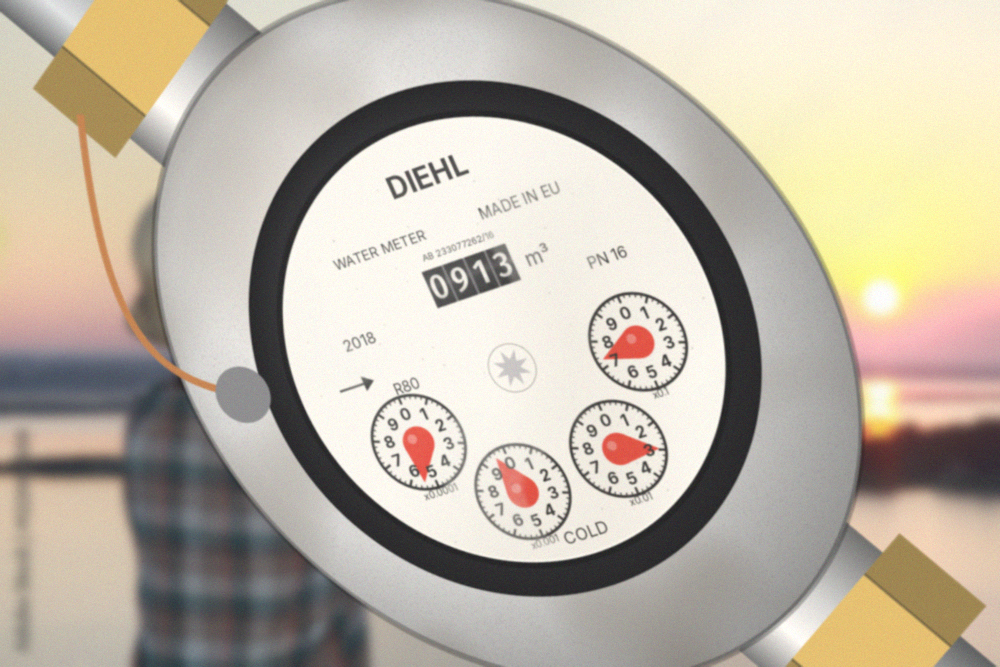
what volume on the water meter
913.7295 m³
